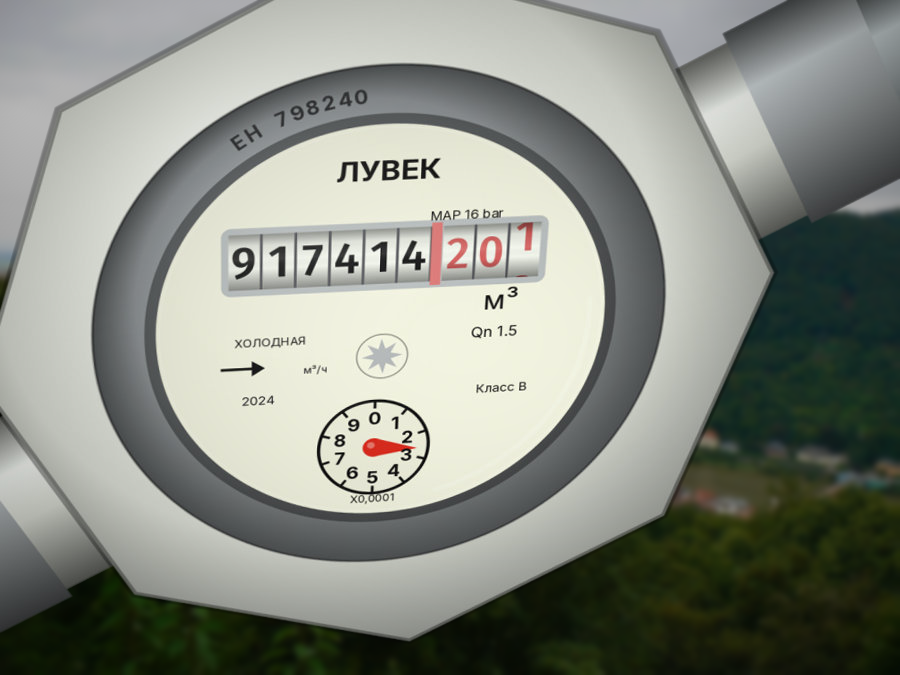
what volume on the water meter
917414.2012 m³
